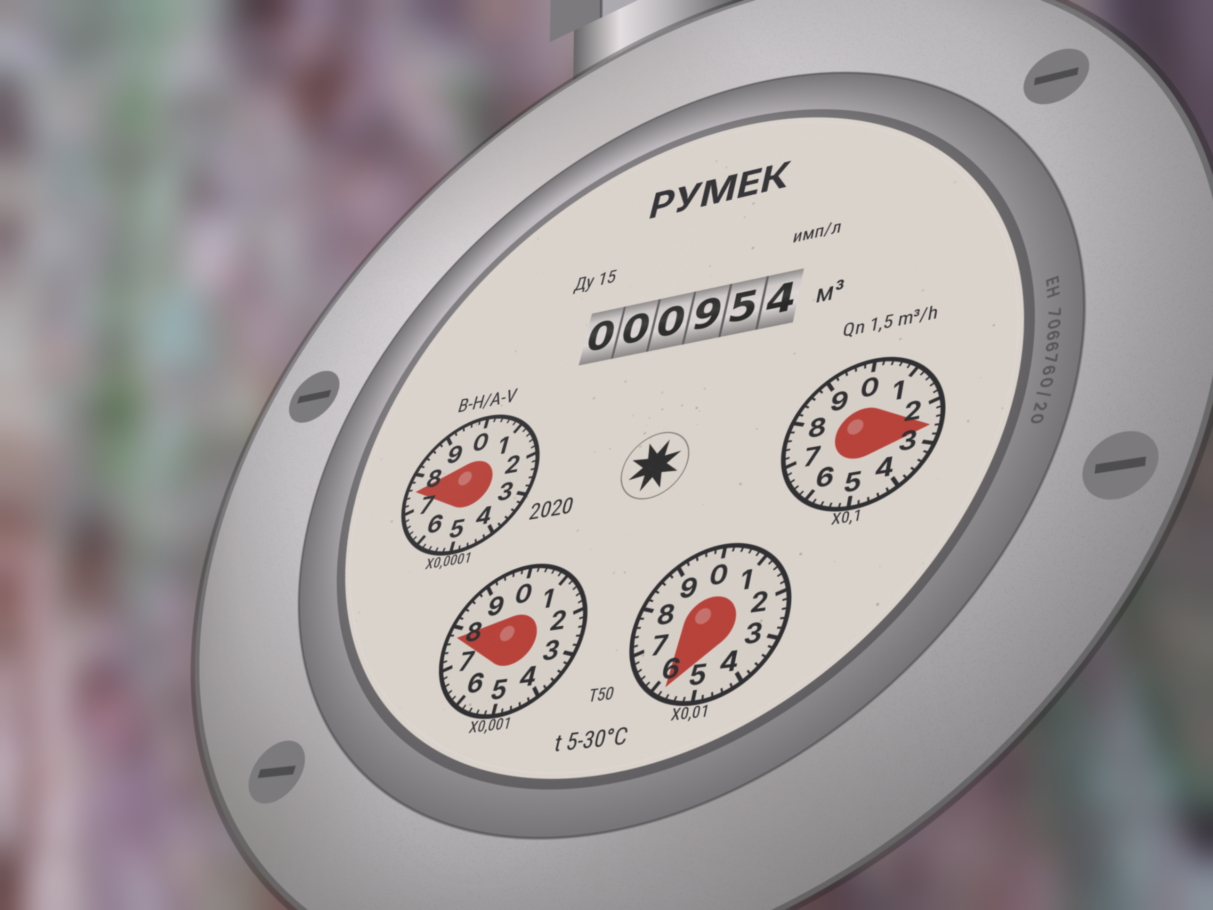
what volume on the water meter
954.2577 m³
